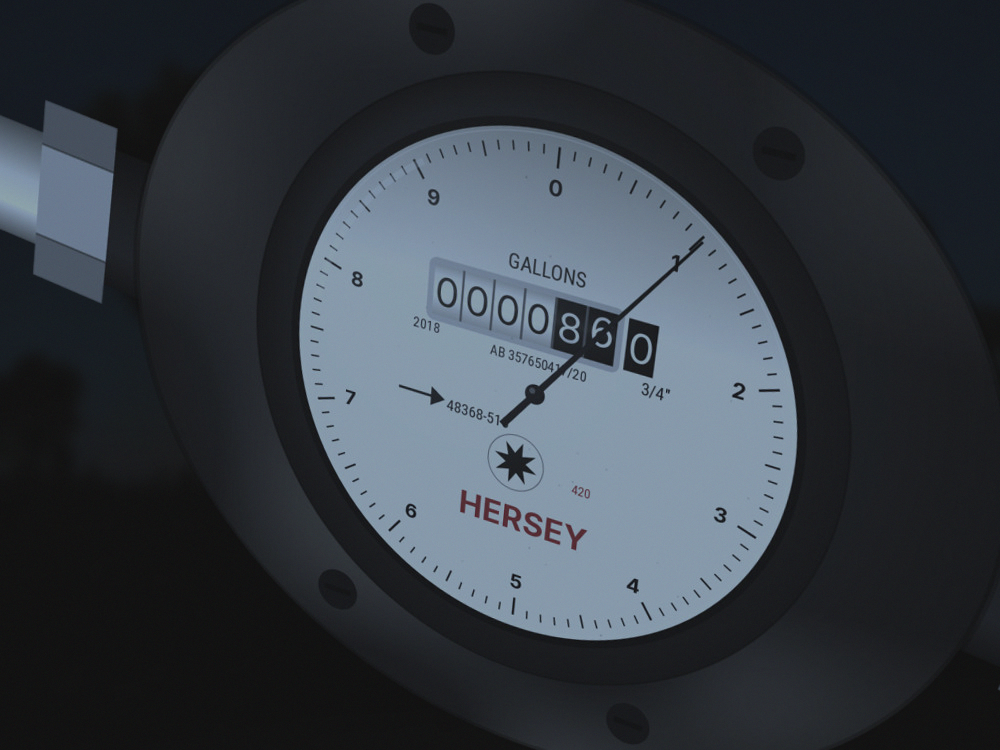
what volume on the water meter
861.0 gal
